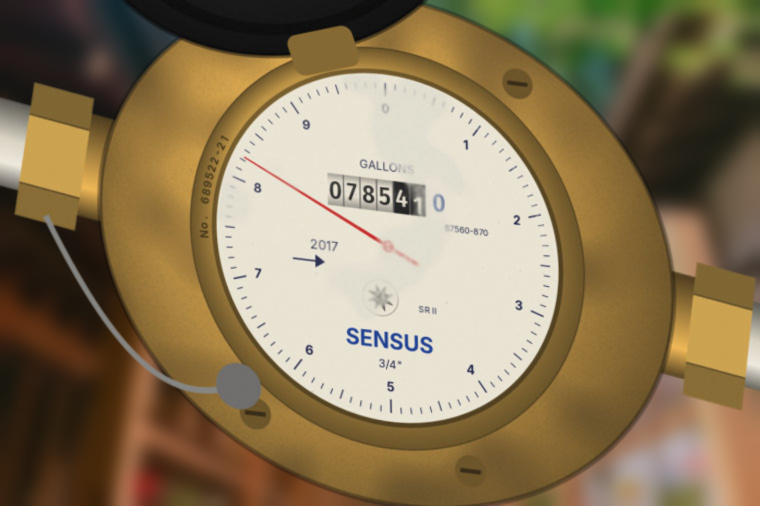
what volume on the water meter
785408.2 gal
